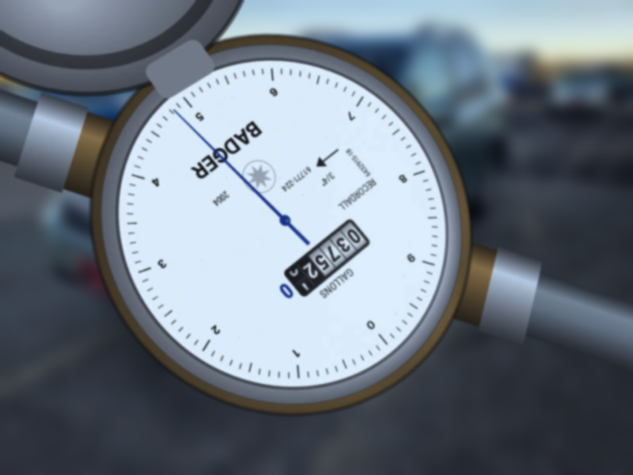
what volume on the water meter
375214.8 gal
